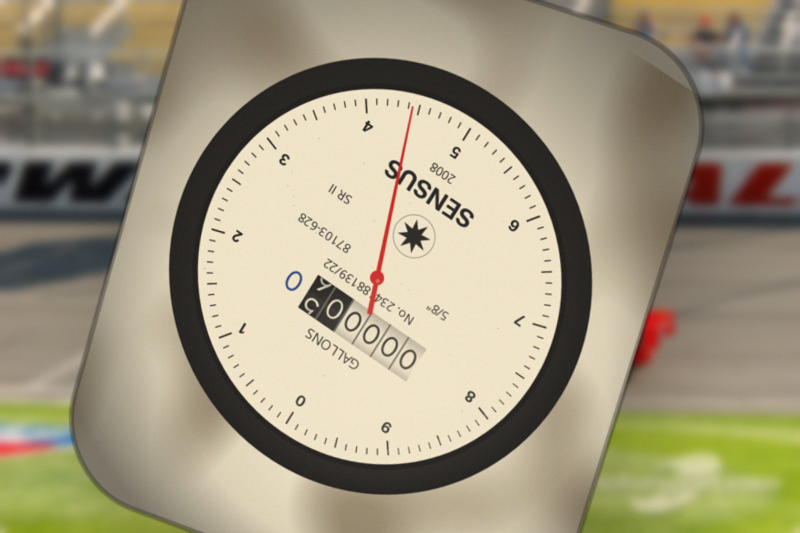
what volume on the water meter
54.4 gal
